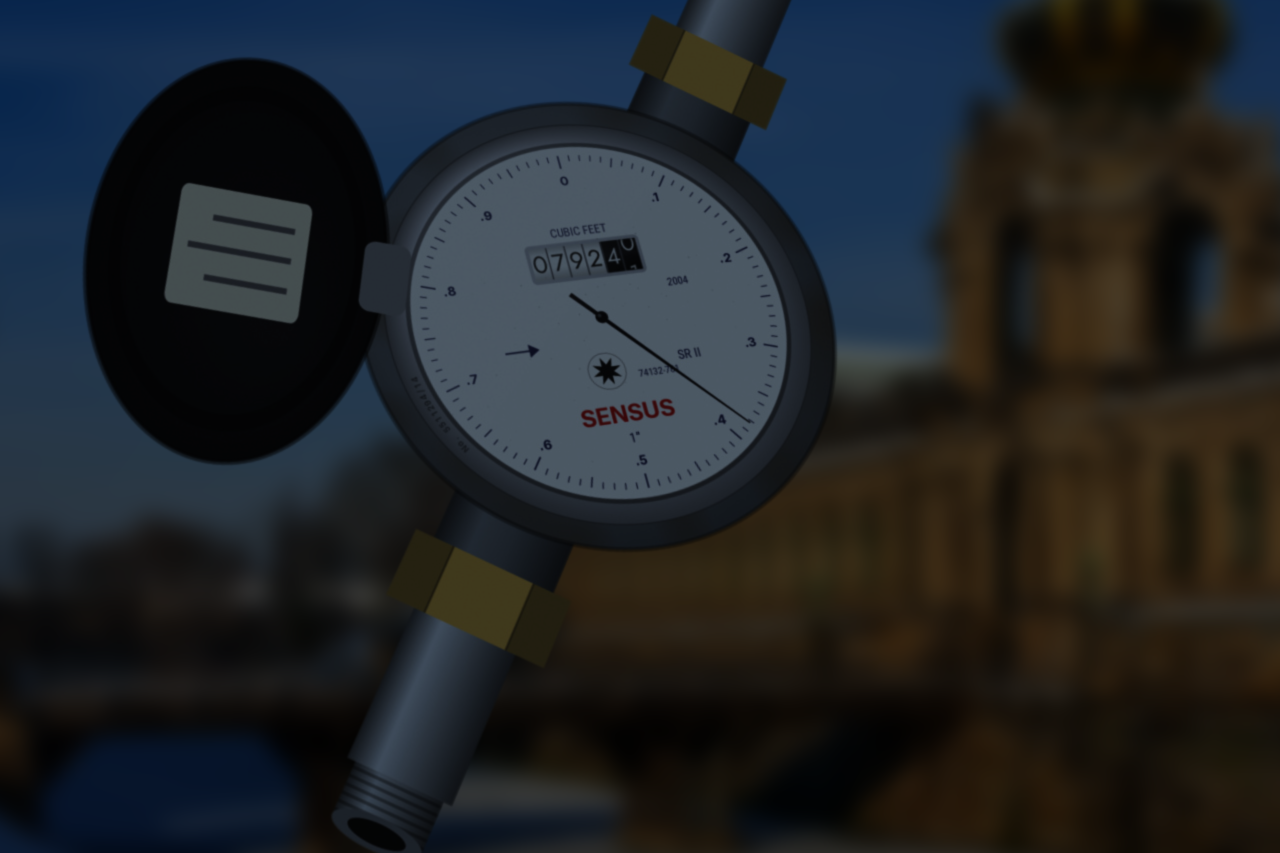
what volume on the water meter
79240.38 ft³
